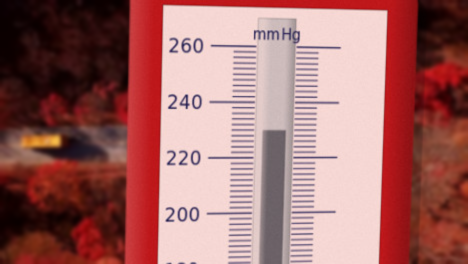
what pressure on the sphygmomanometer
230 mmHg
